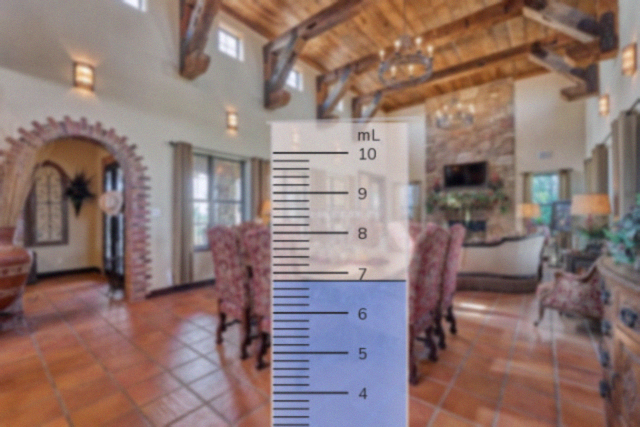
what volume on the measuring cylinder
6.8 mL
